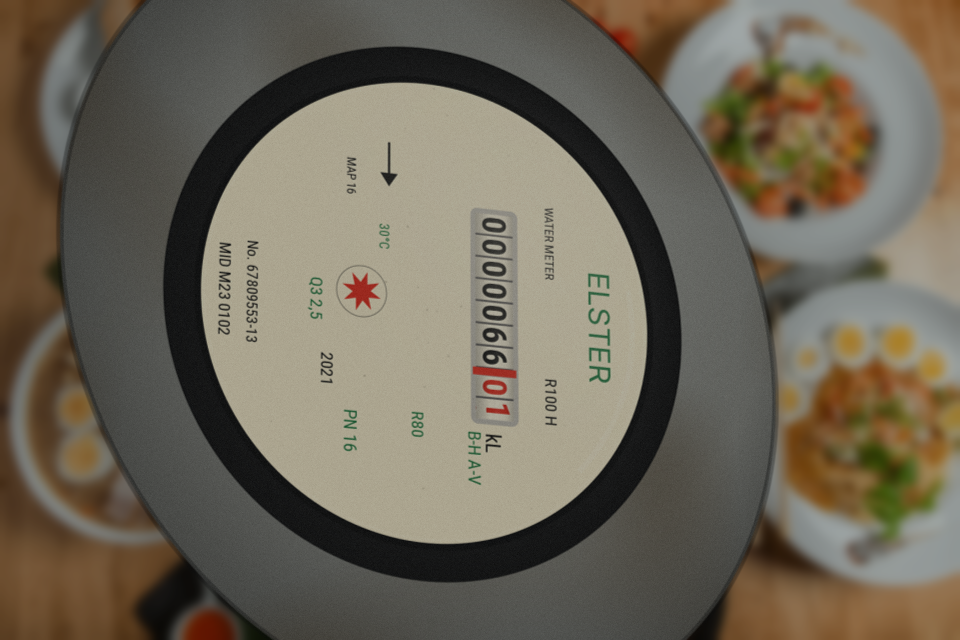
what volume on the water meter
66.01 kL
